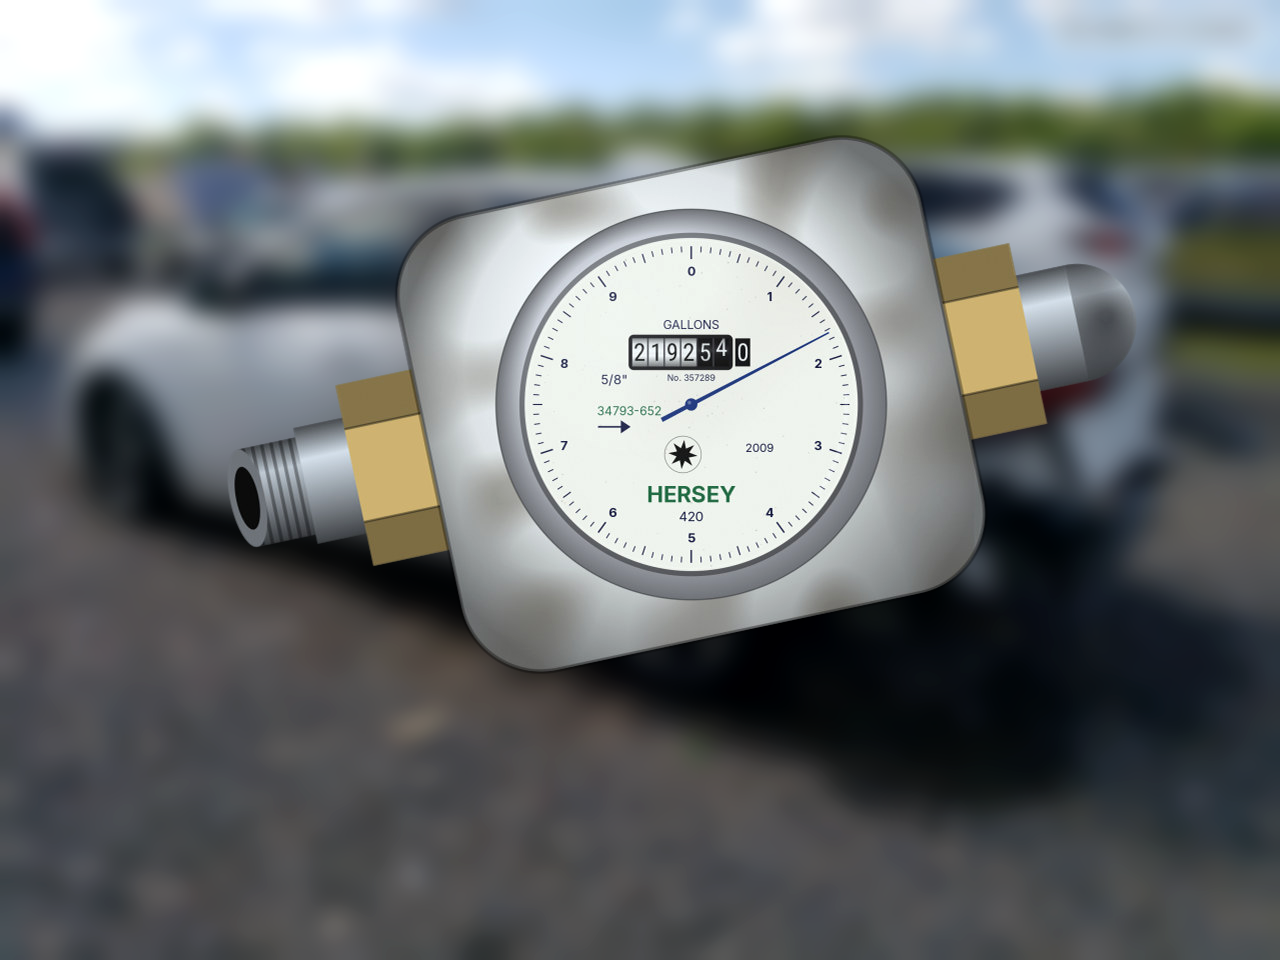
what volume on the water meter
2192541.7 gal
